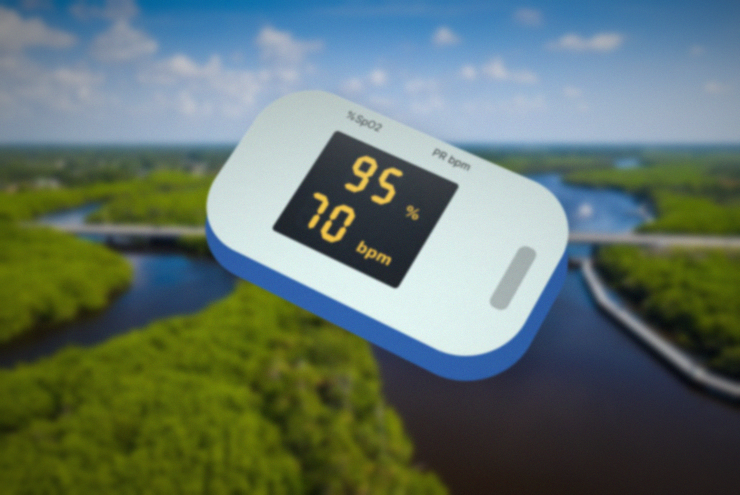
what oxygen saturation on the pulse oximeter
95 %
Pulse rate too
70 bpm
